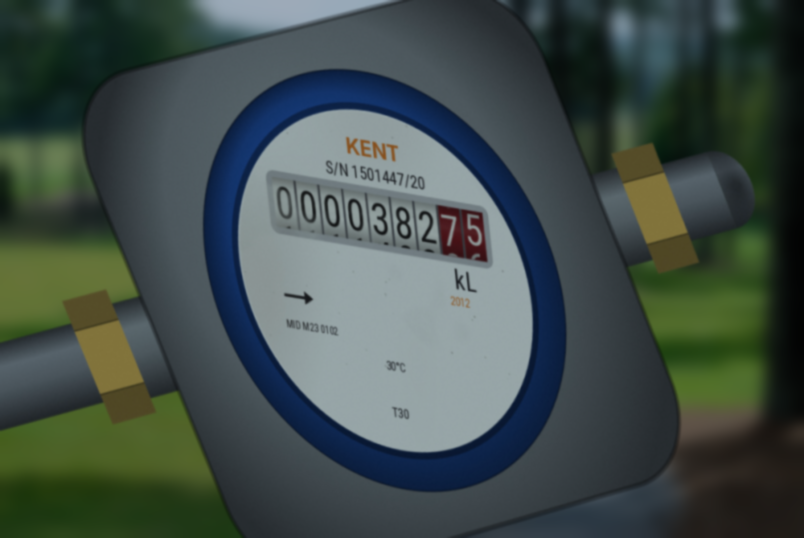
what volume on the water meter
382.75 kL
